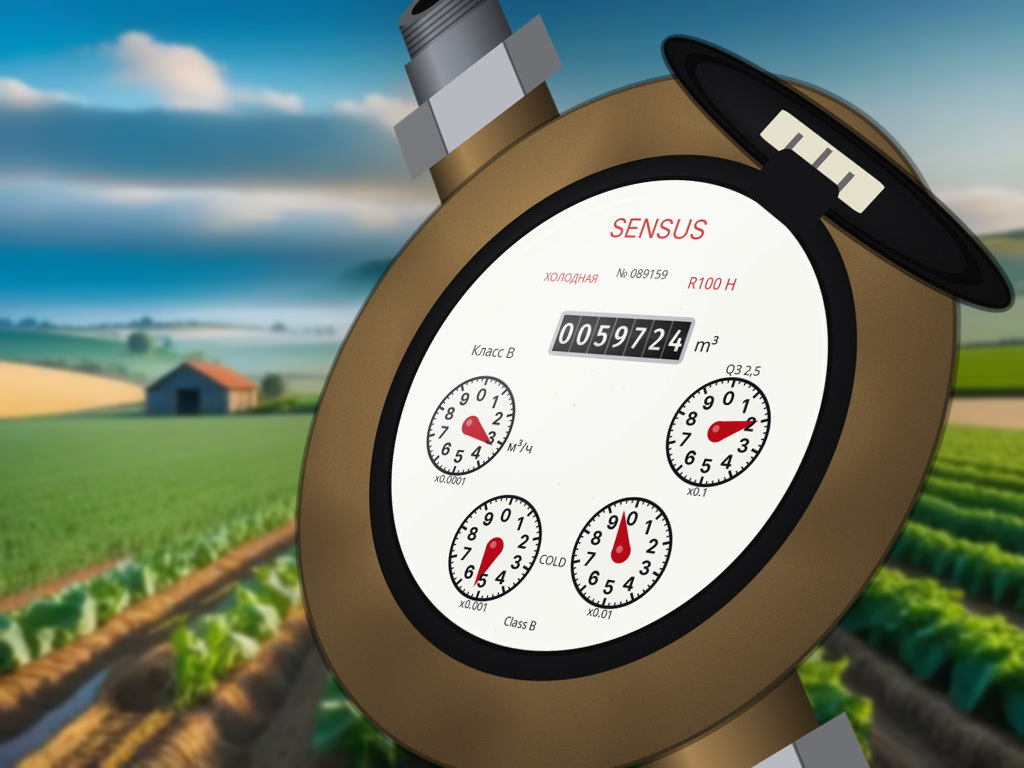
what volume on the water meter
59724.1953 m³
